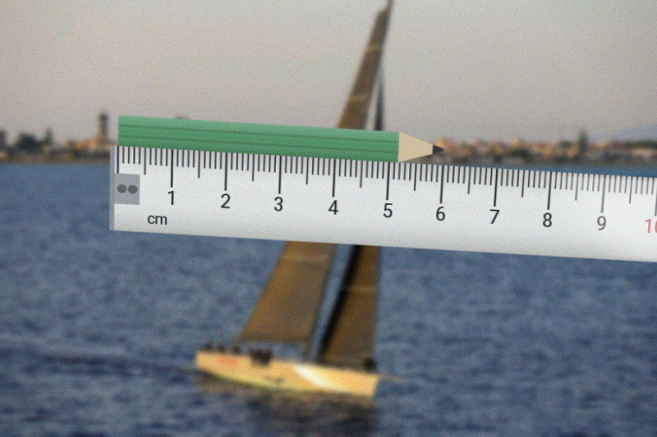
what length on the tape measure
6 cm
